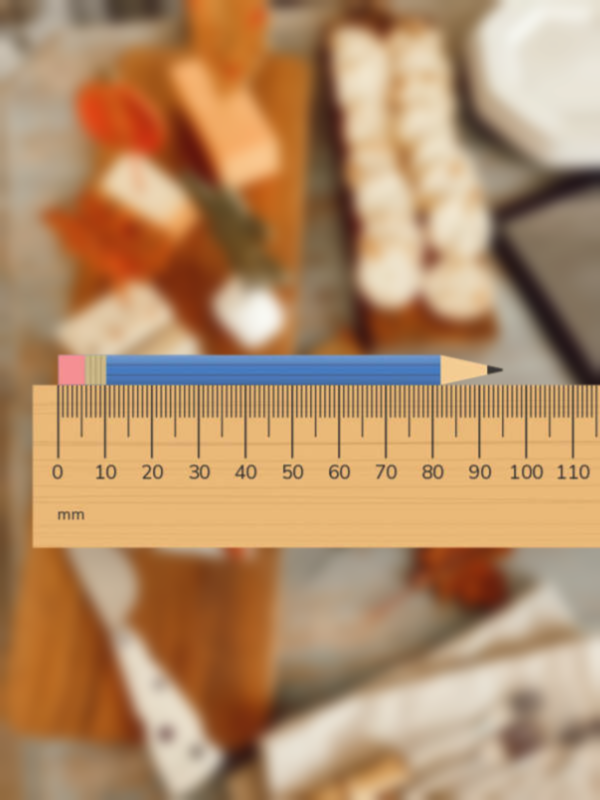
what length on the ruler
95 mm
